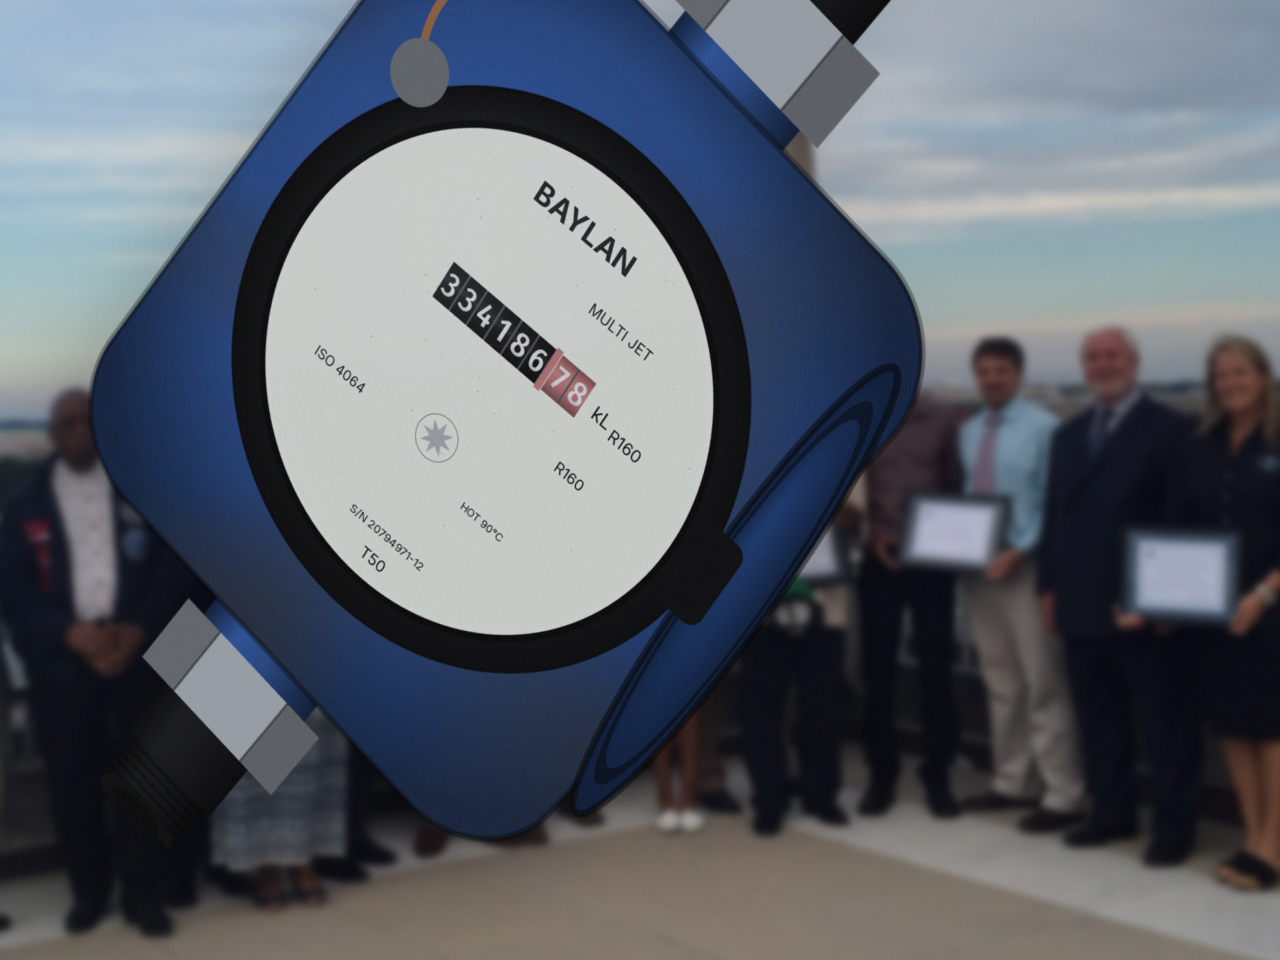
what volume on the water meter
334186.78 kL
